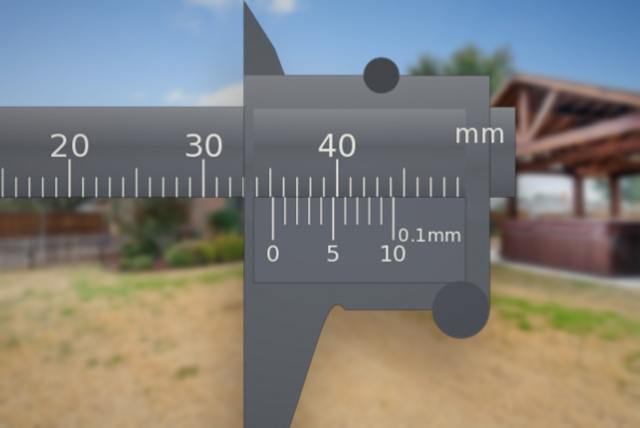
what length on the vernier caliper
35.2 mm
